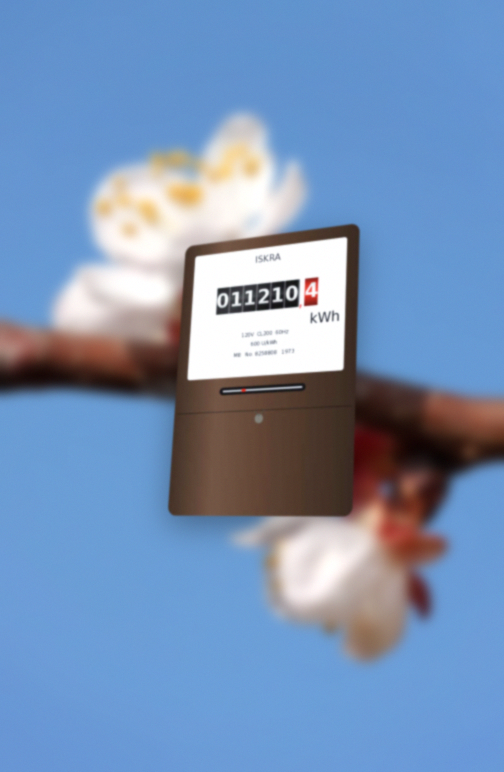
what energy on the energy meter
11210.4 kWh
